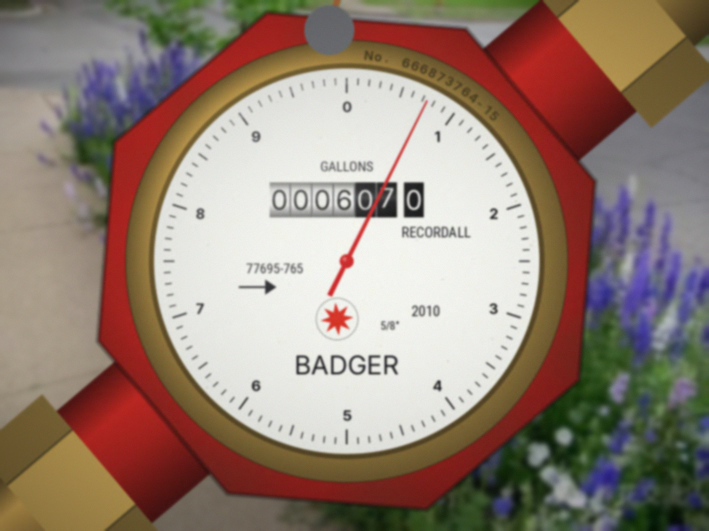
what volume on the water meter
6070.7 gal
